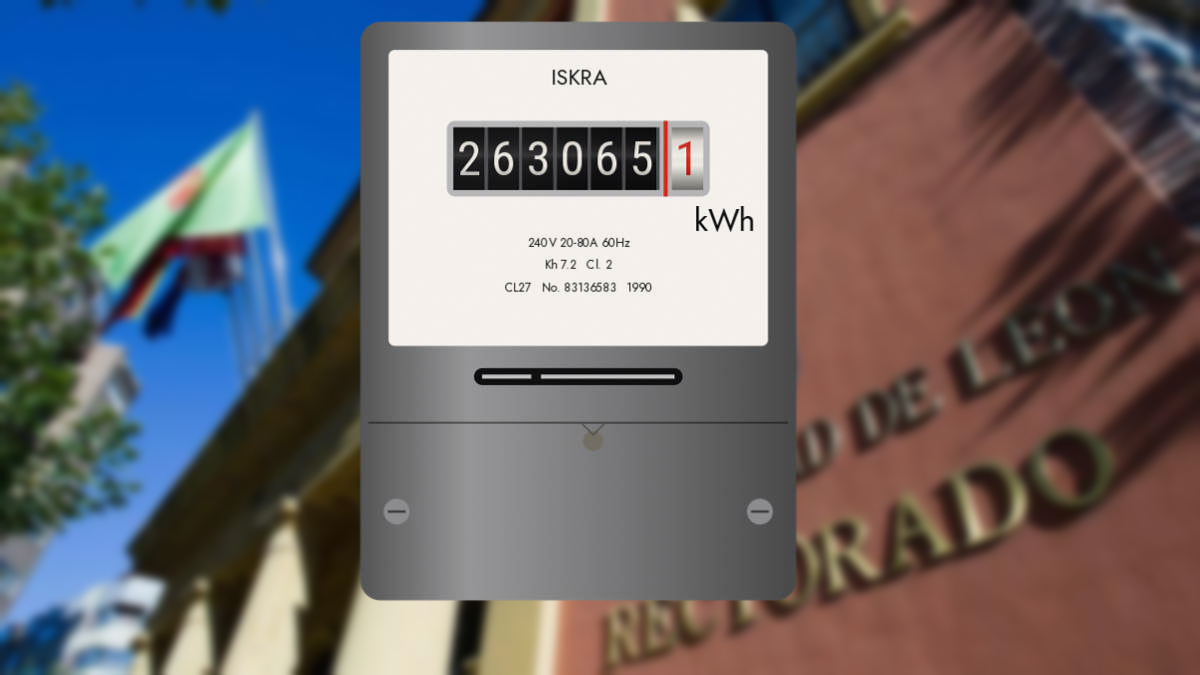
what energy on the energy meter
263065.1 kWh
